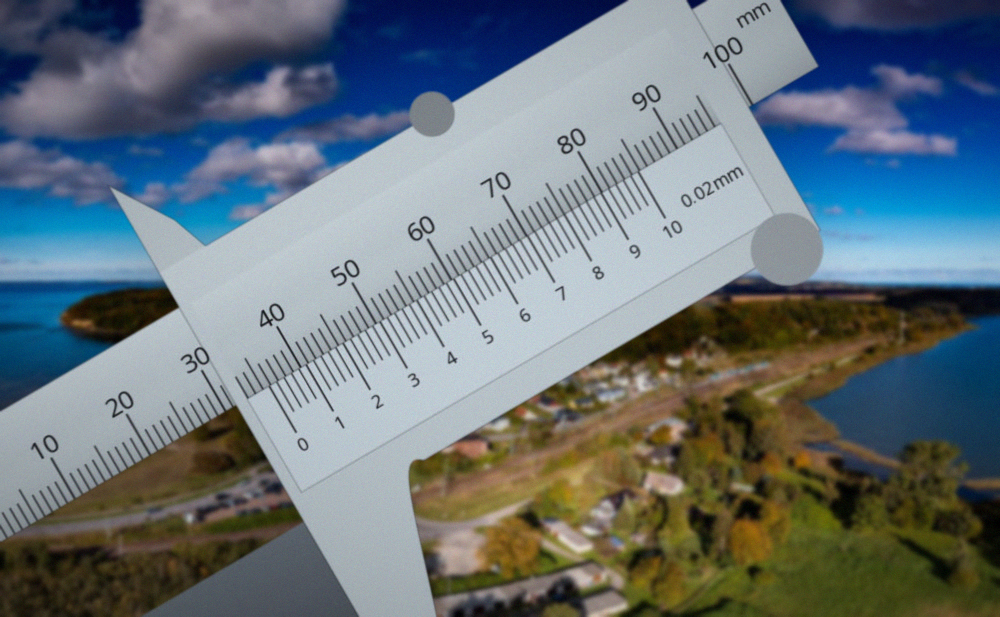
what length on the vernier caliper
35.8 mm
